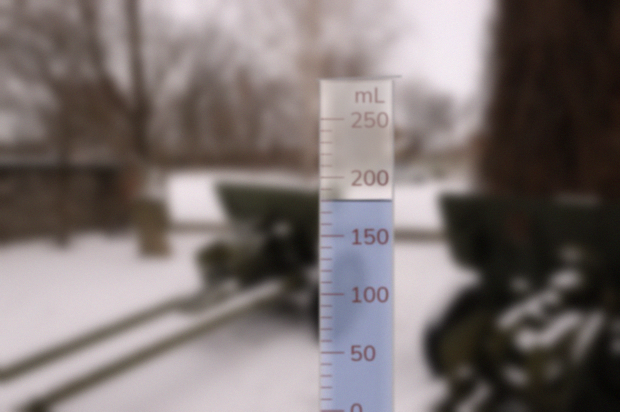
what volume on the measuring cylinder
180 mL
